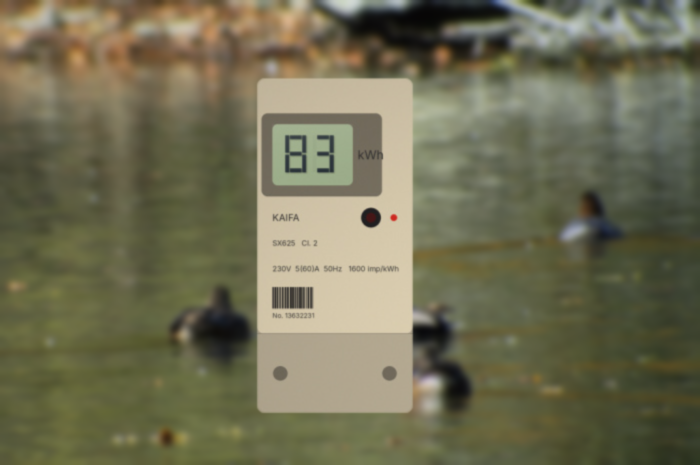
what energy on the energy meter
83 kWh
